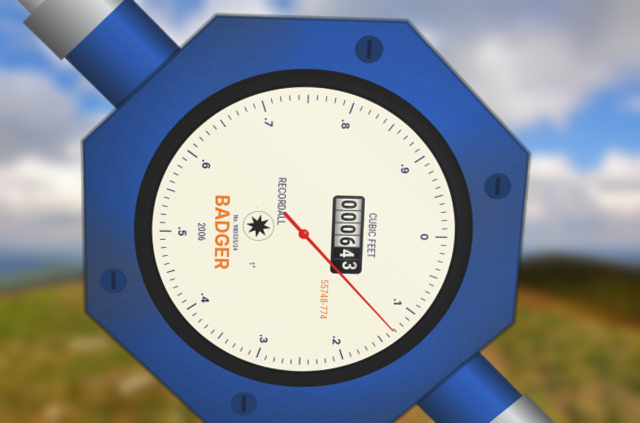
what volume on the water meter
643.13 ft³
